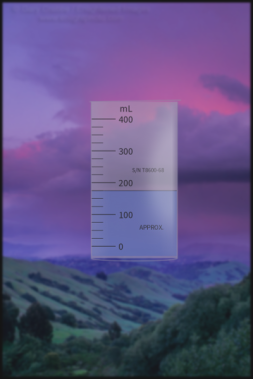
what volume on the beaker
175 mL
